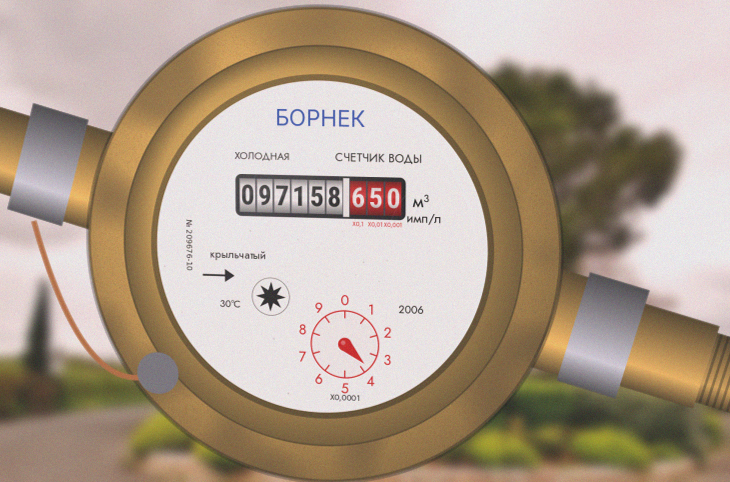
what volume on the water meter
97158.6503 m³
